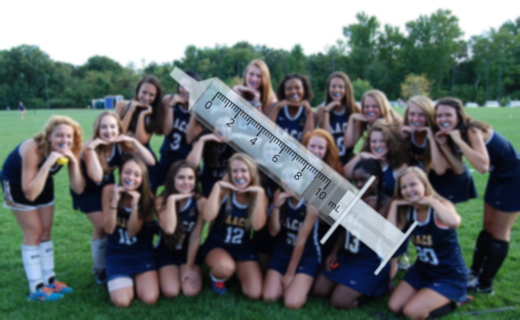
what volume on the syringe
9 mL
